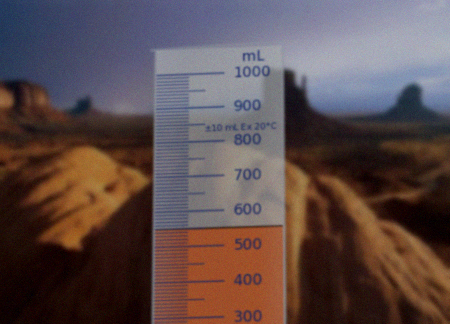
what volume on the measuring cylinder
550 mL
